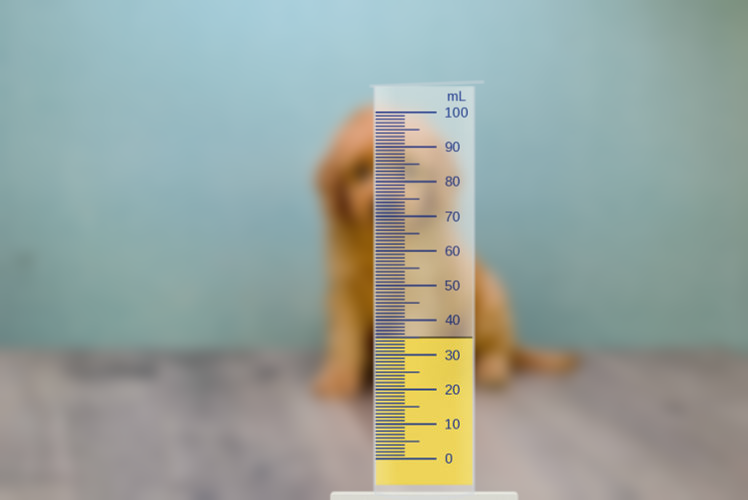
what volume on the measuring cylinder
35 mL
